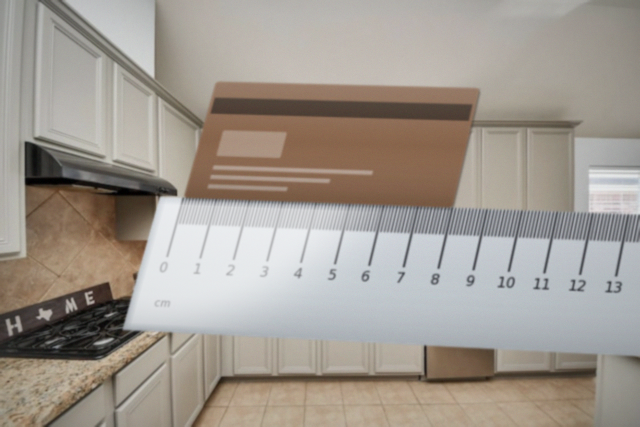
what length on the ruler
8 cm
